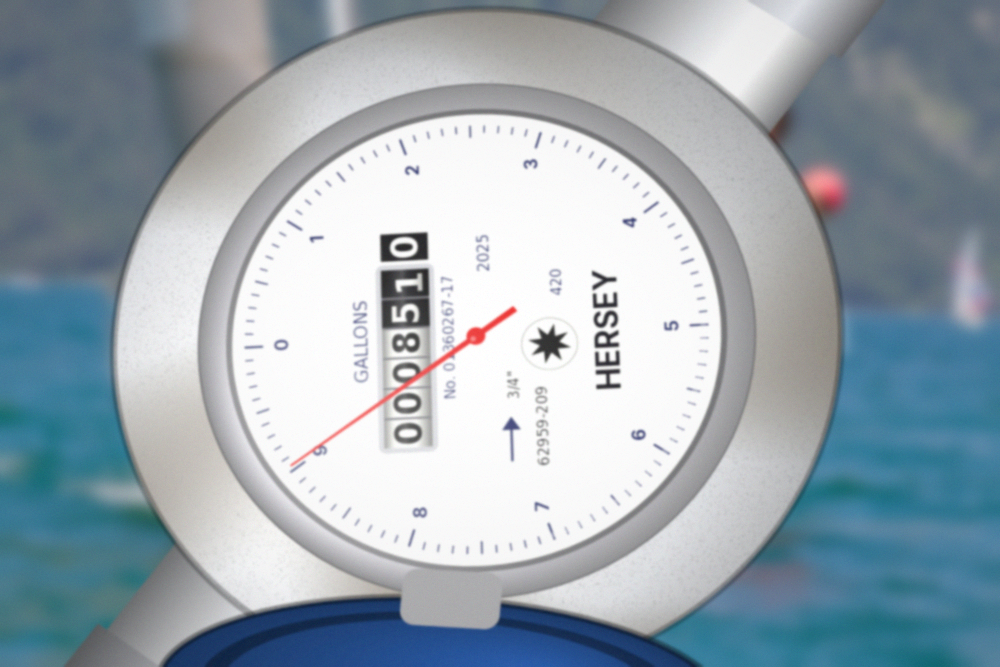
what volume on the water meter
8509.0 gal
